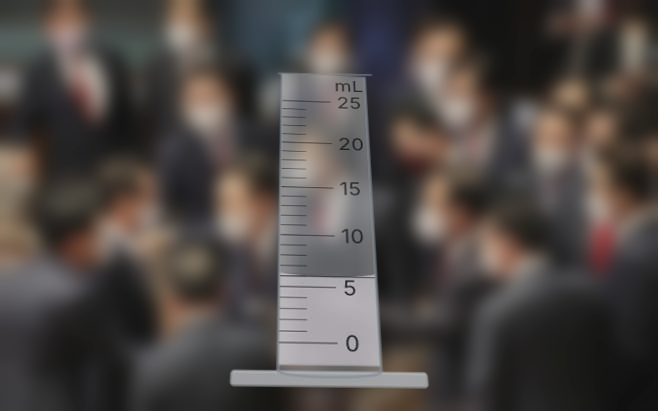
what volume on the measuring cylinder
6 mL
